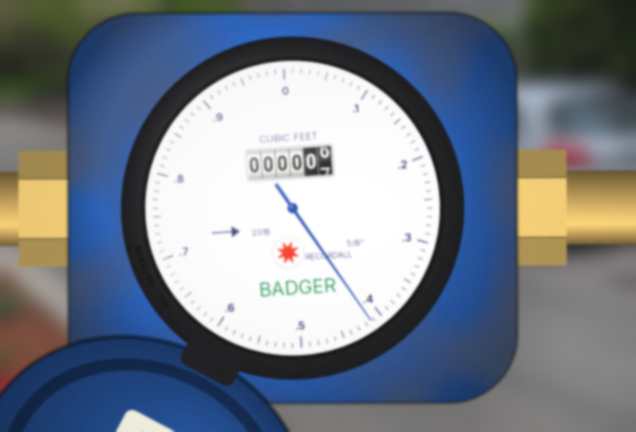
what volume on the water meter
6.41 ft³
